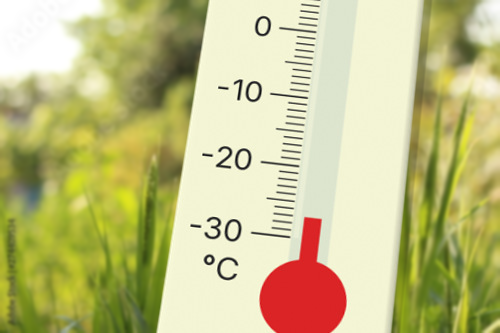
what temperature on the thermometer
-27 °C
